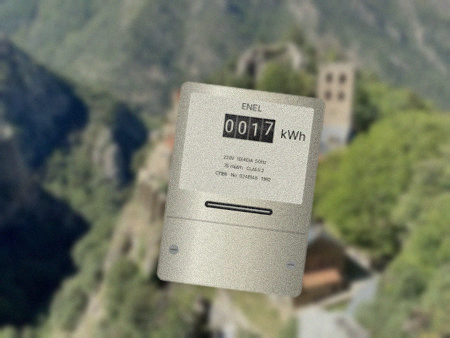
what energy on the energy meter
17 kWh
